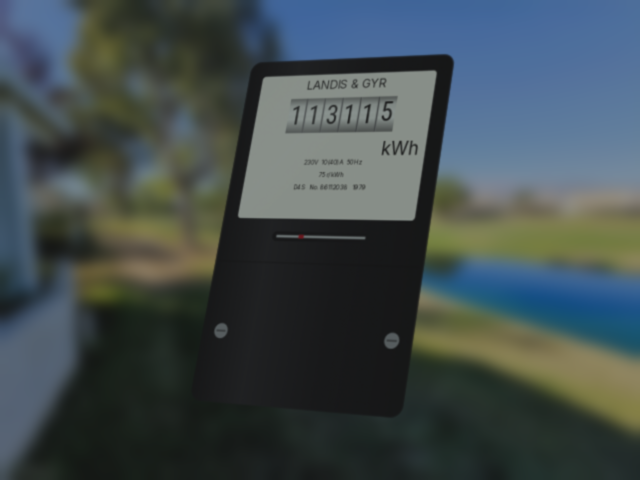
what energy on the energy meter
113115 kWh
